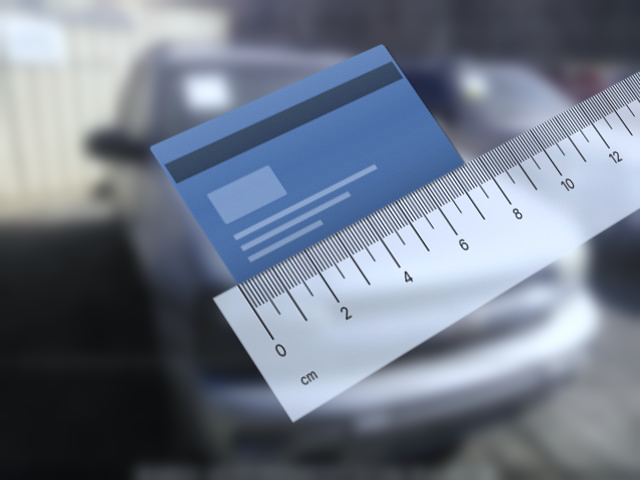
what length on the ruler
7.5 cm
